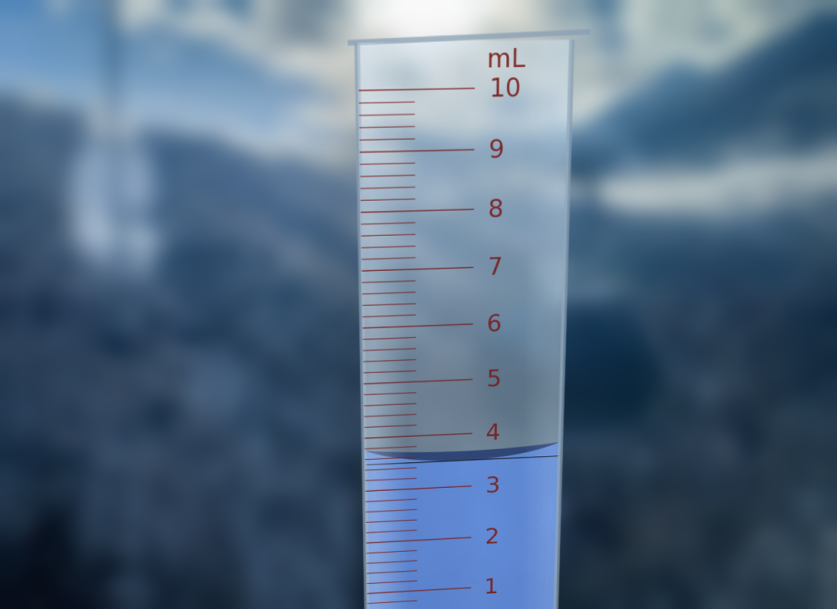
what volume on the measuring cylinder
3.5 mL
